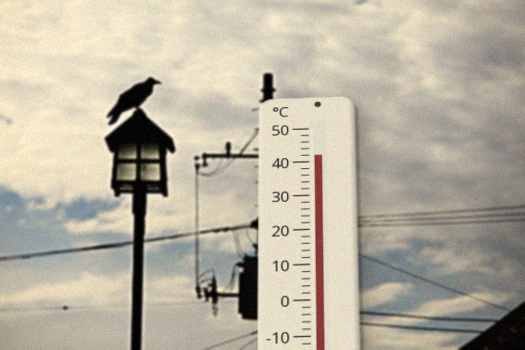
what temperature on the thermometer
42 °C
